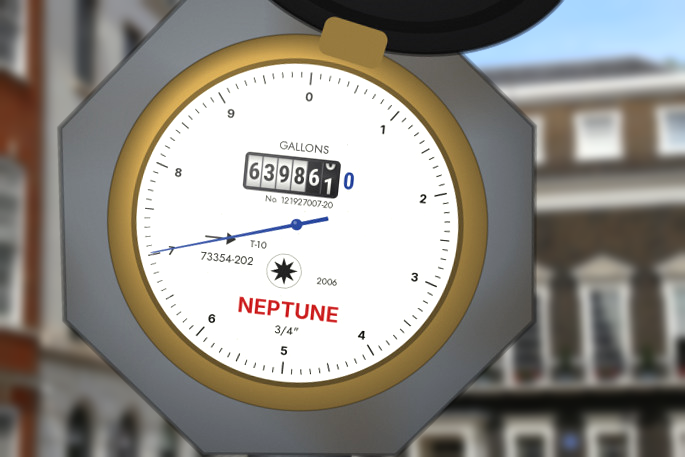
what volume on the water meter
6398607.0 gal
